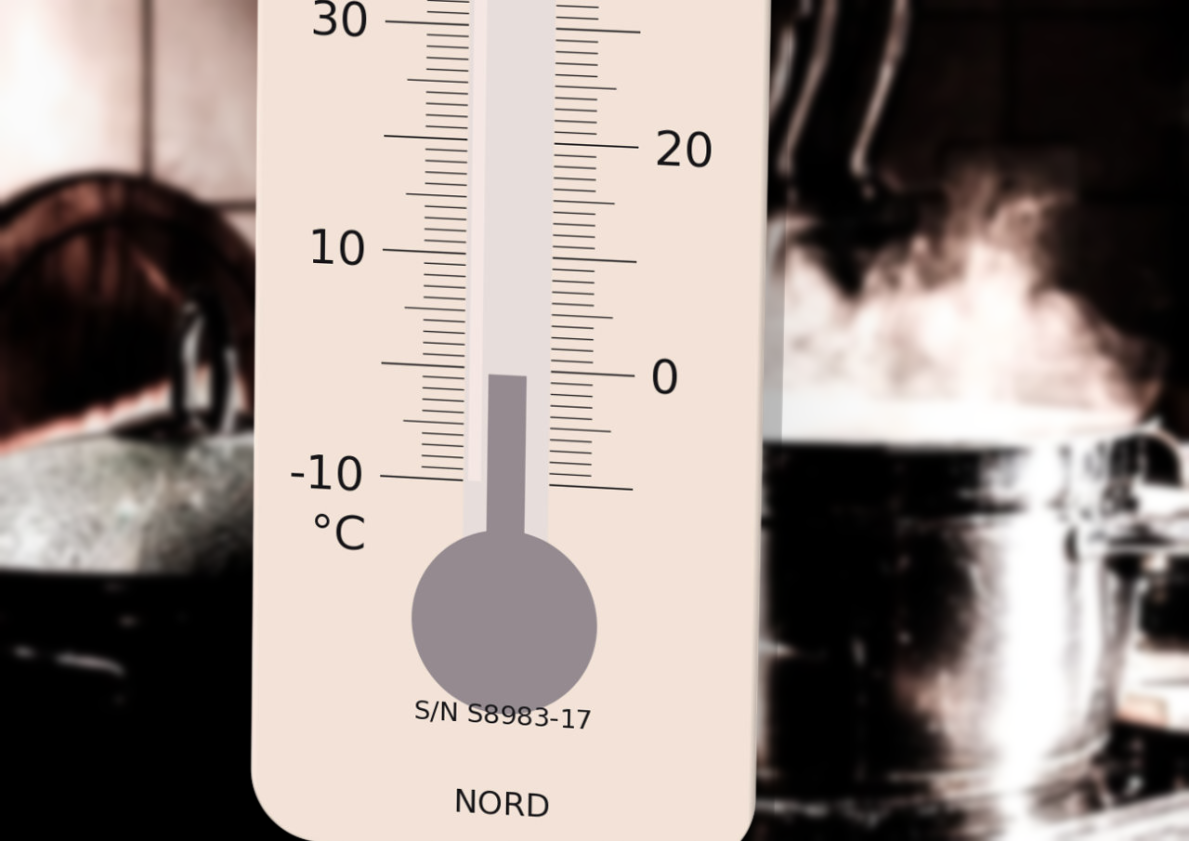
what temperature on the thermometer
-0.5 °C
